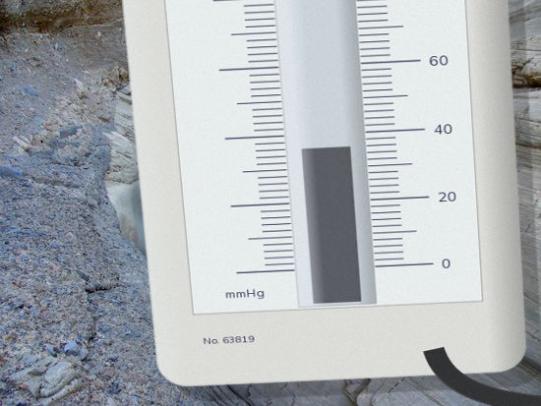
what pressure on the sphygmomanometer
36 mmHg
